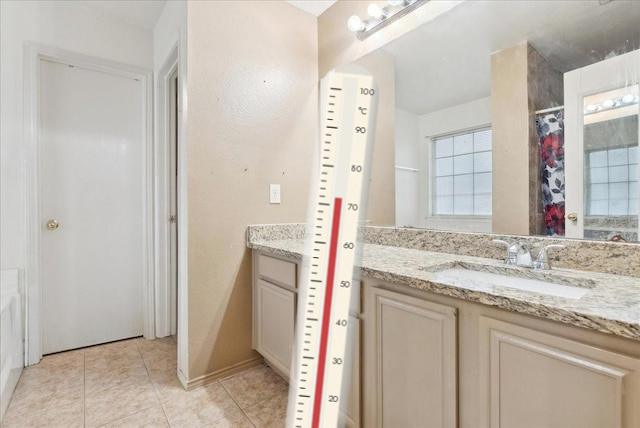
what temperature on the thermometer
72 °C
